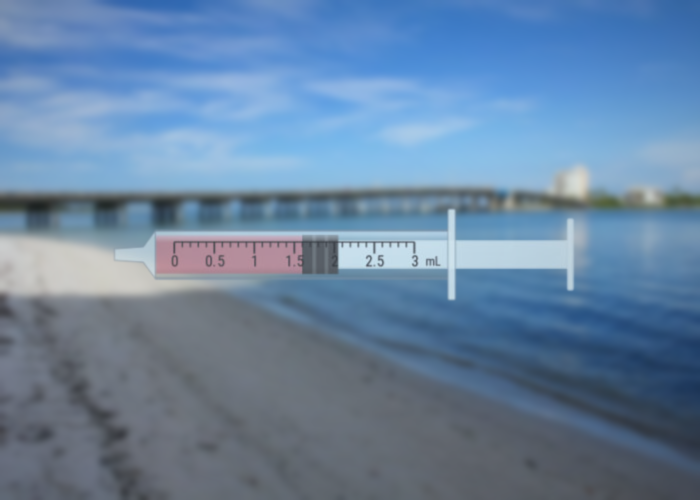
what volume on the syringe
1.6 mL
